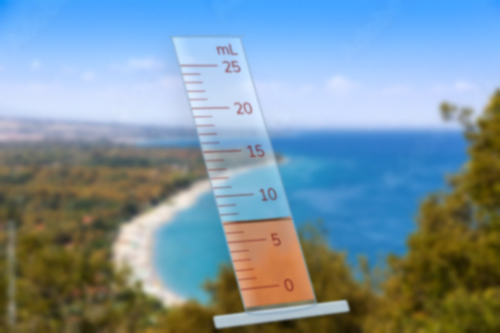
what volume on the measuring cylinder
7 mL
